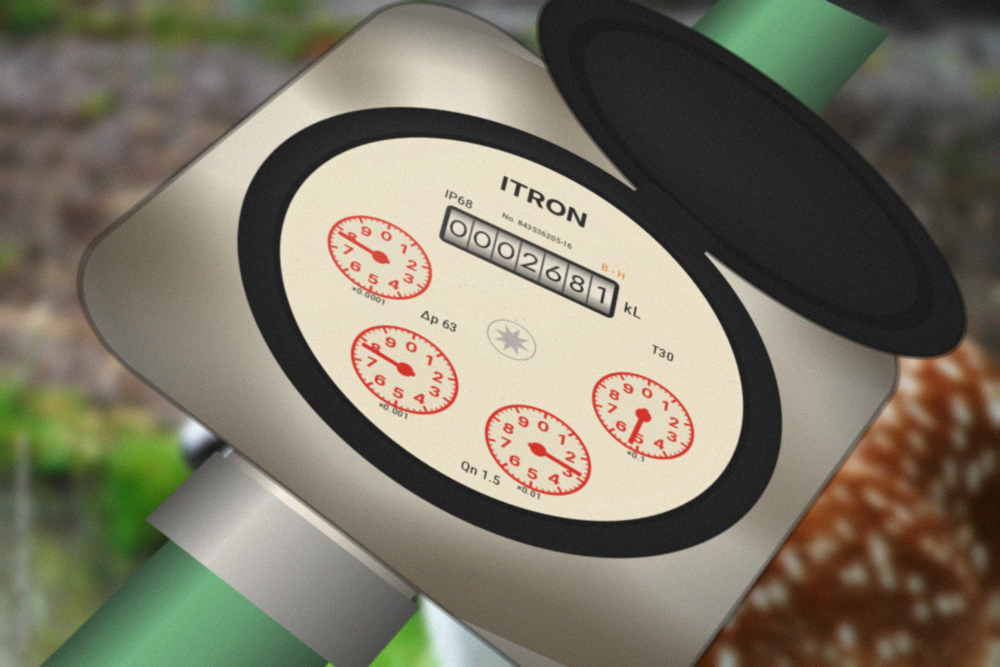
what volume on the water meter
2681.5277 kL
